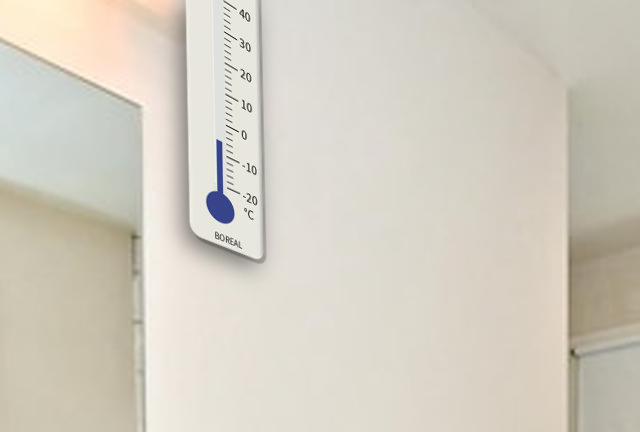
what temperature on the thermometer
-6 °C
